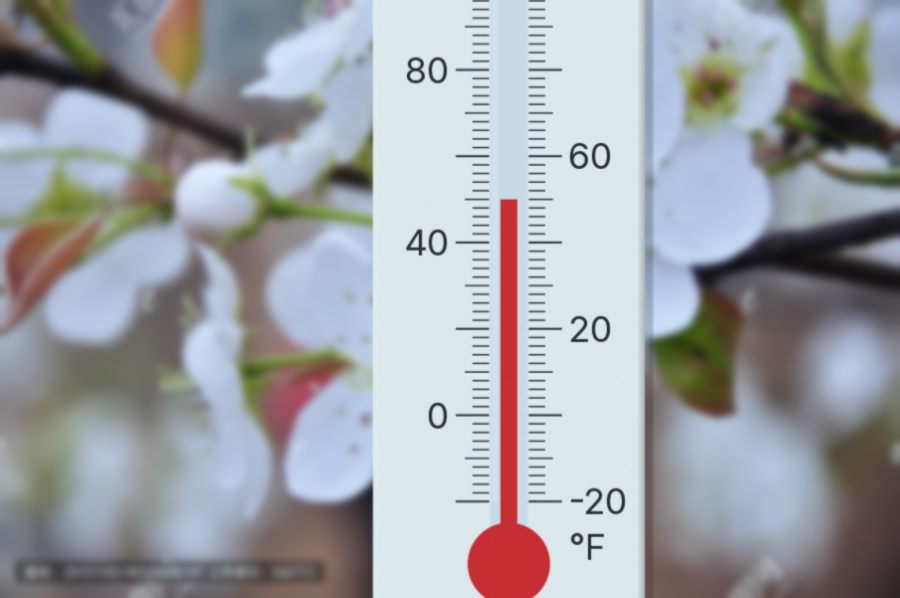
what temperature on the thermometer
50 °F
